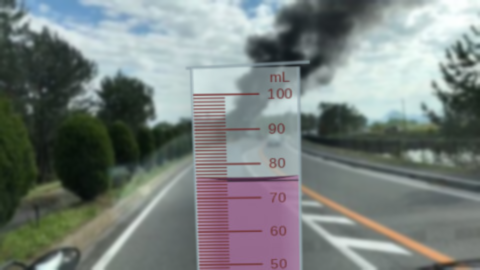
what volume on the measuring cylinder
75 mL
